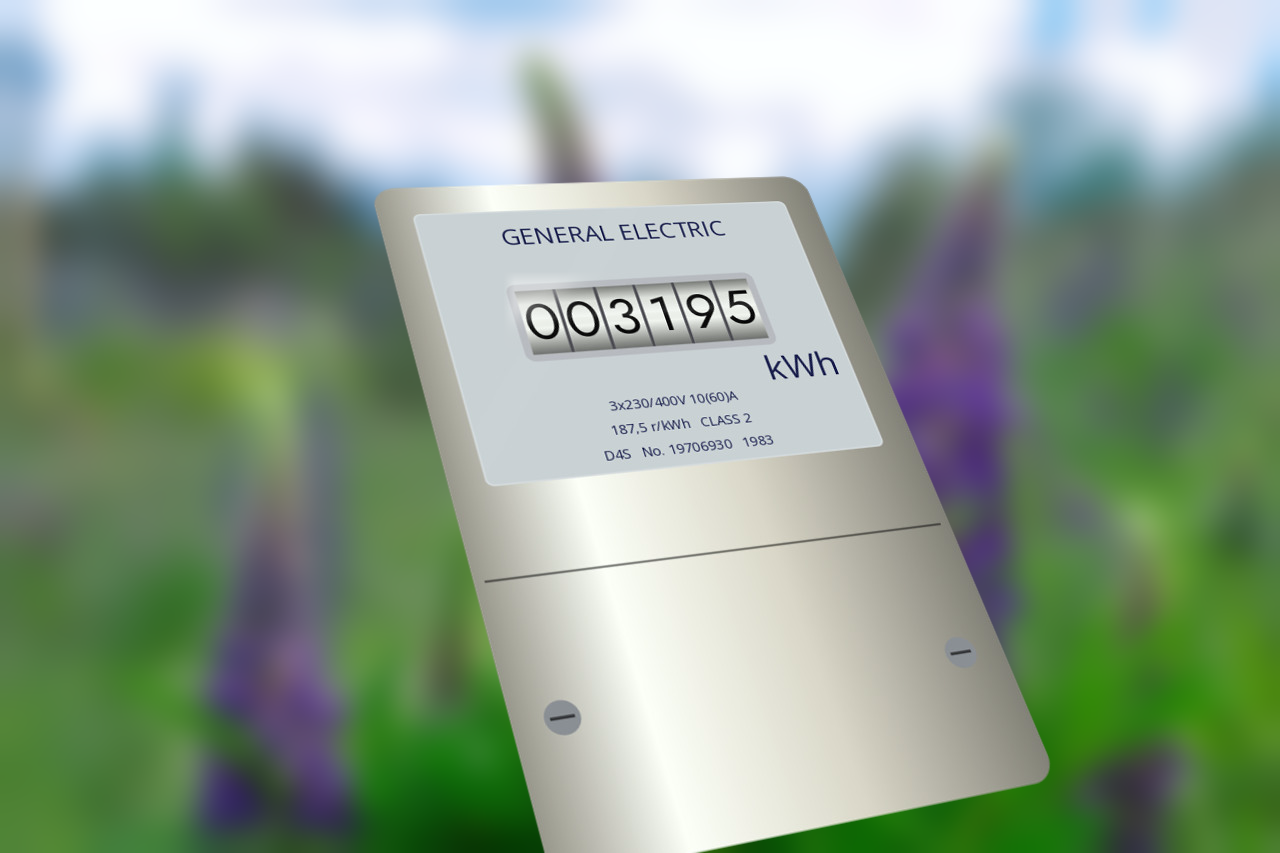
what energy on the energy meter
3195 kWh
